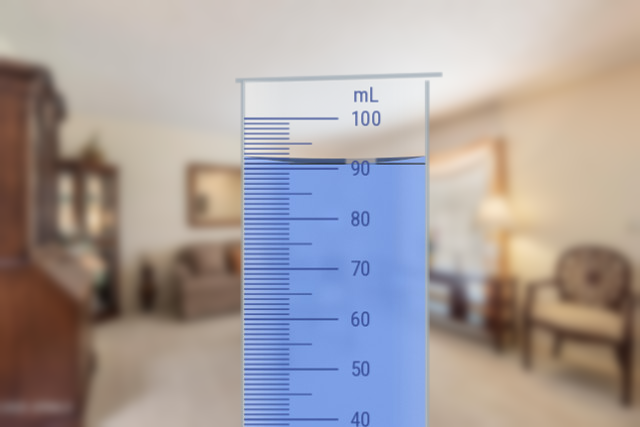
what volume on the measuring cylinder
91 mL
